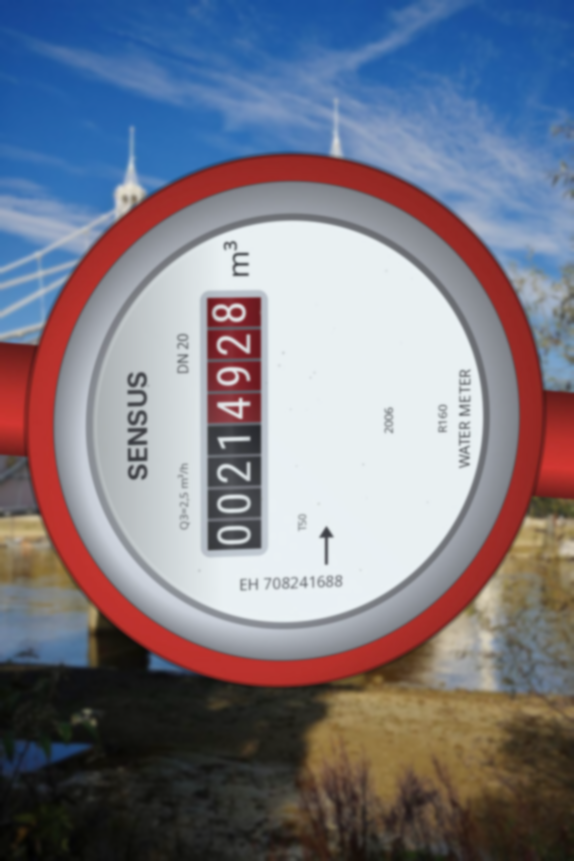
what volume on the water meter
21.4928 m³
